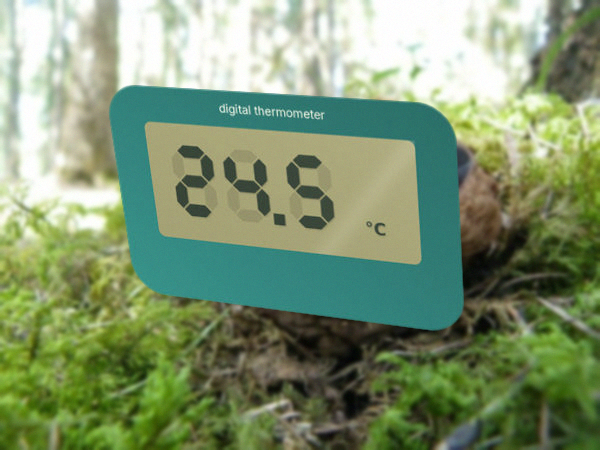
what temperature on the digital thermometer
24.5 °C
